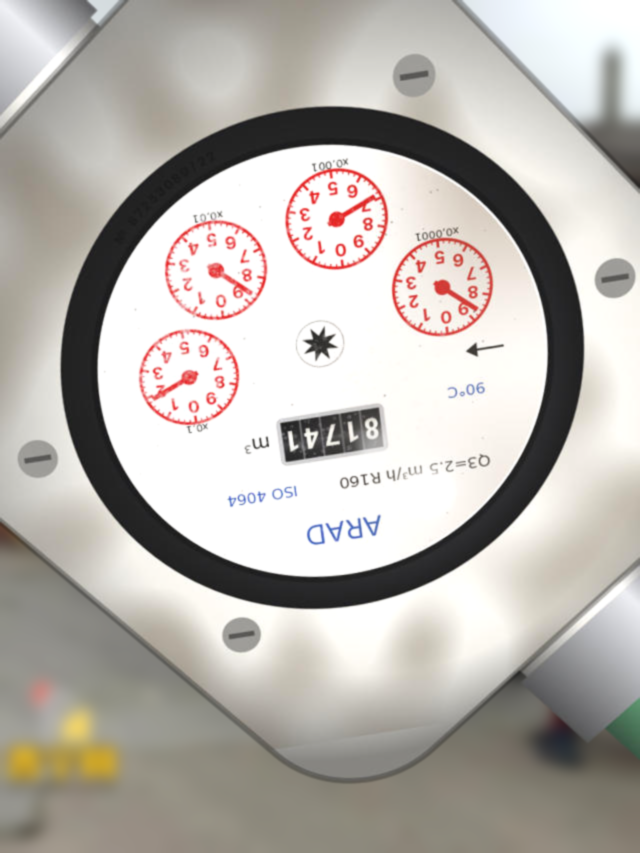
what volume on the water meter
81741.1868 m³
